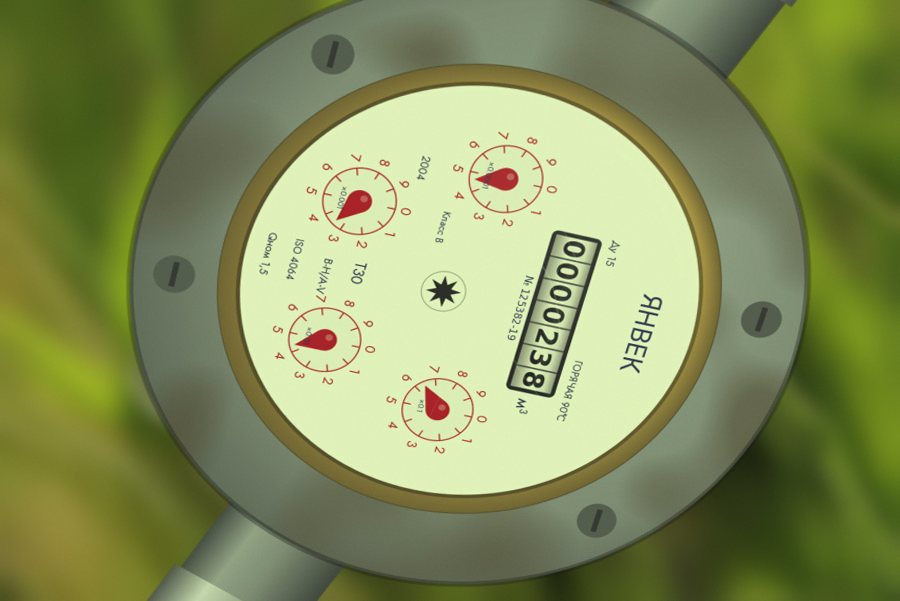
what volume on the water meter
238.6434 m³
